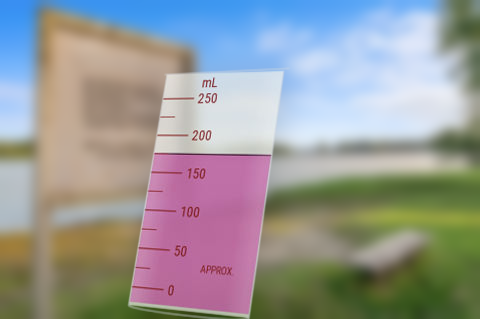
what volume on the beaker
175 mL
